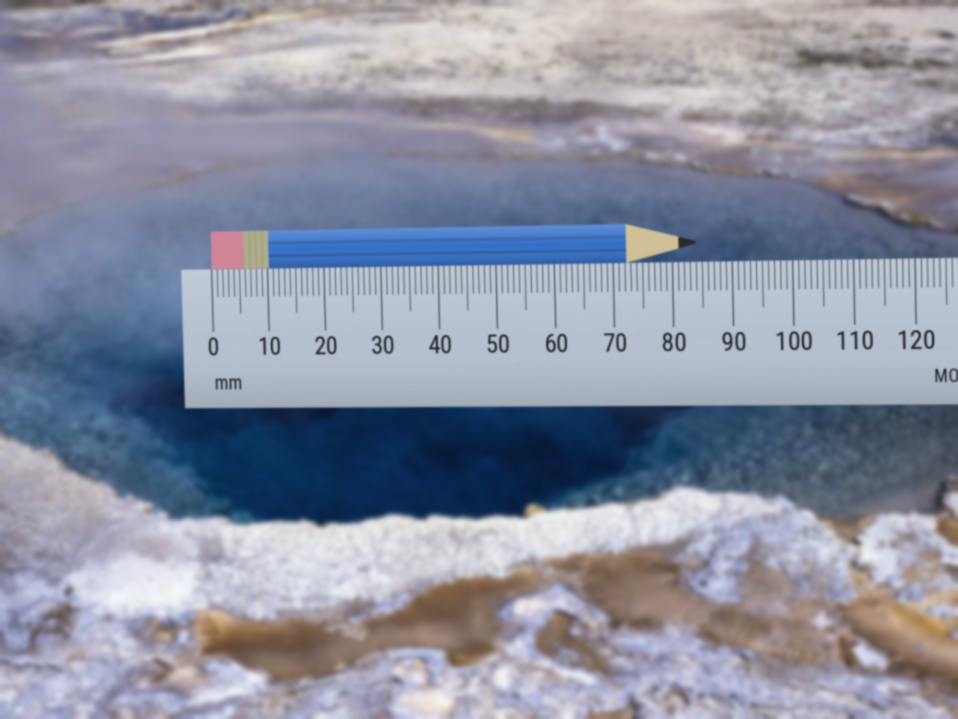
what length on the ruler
84 mm
